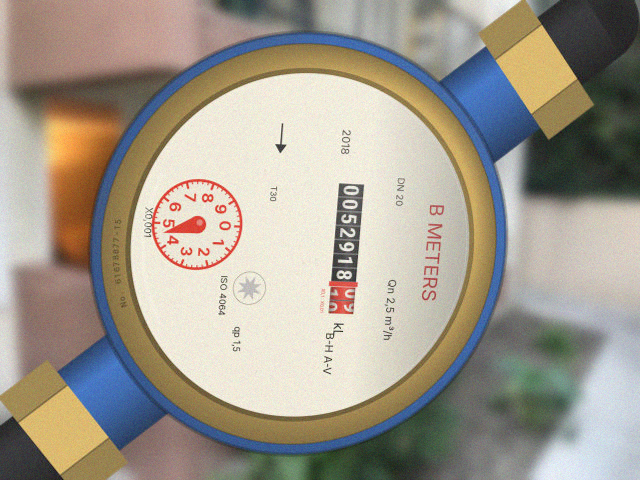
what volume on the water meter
52918.094 kL
